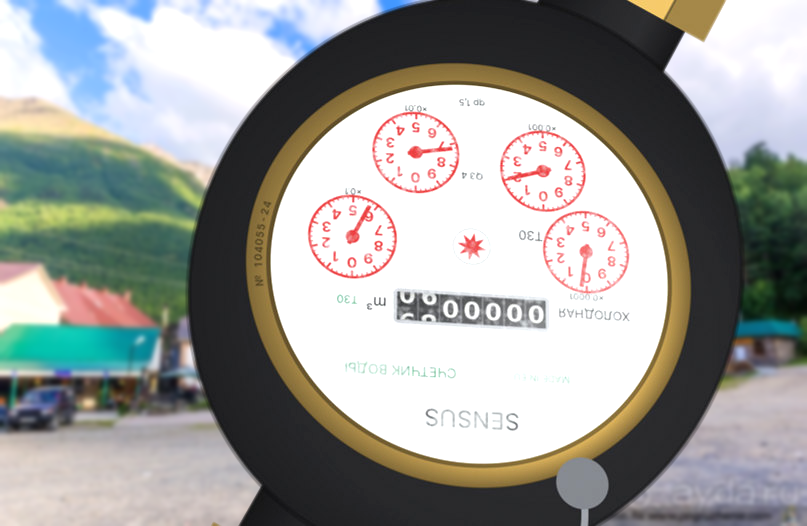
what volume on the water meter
89.5720 m³
